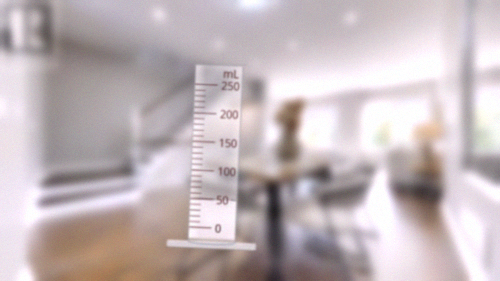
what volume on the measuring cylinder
50 mL
